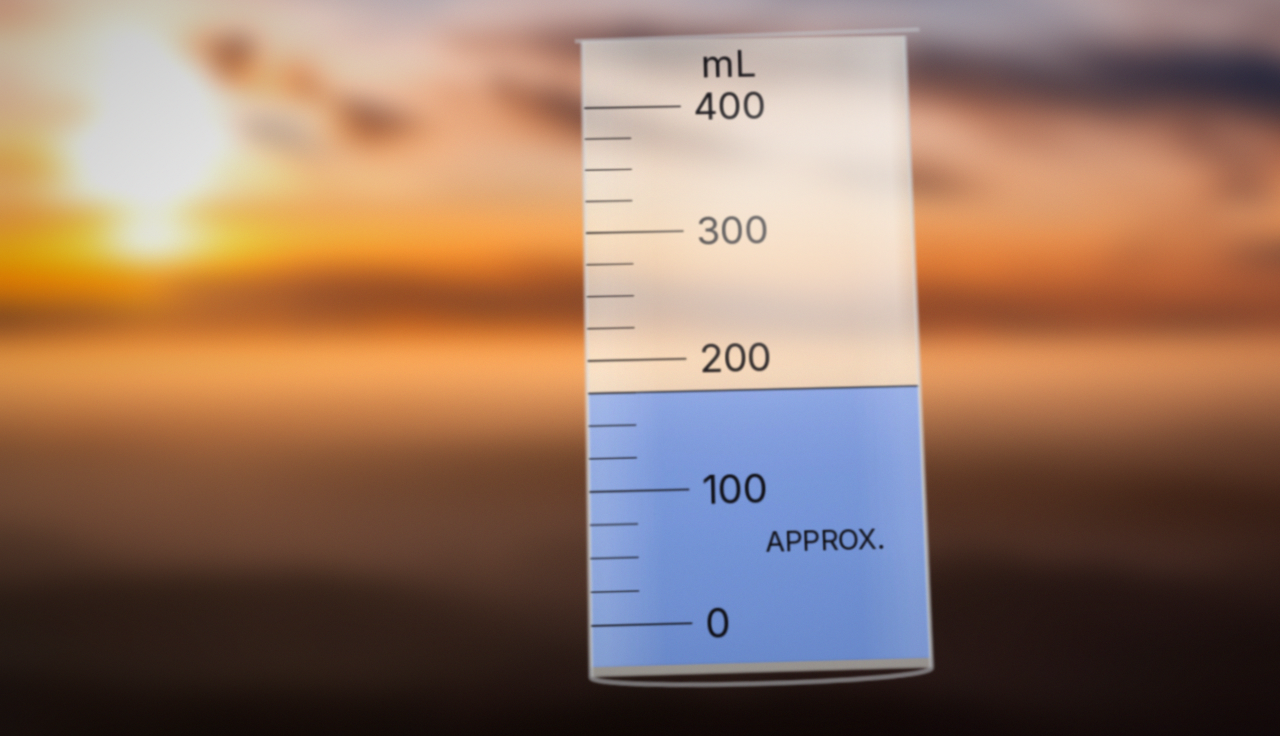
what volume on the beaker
175 mL
